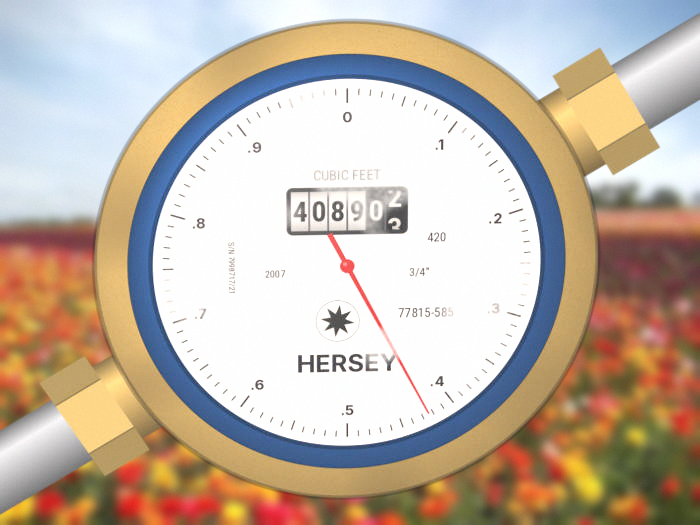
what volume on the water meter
408902.42 ft³
